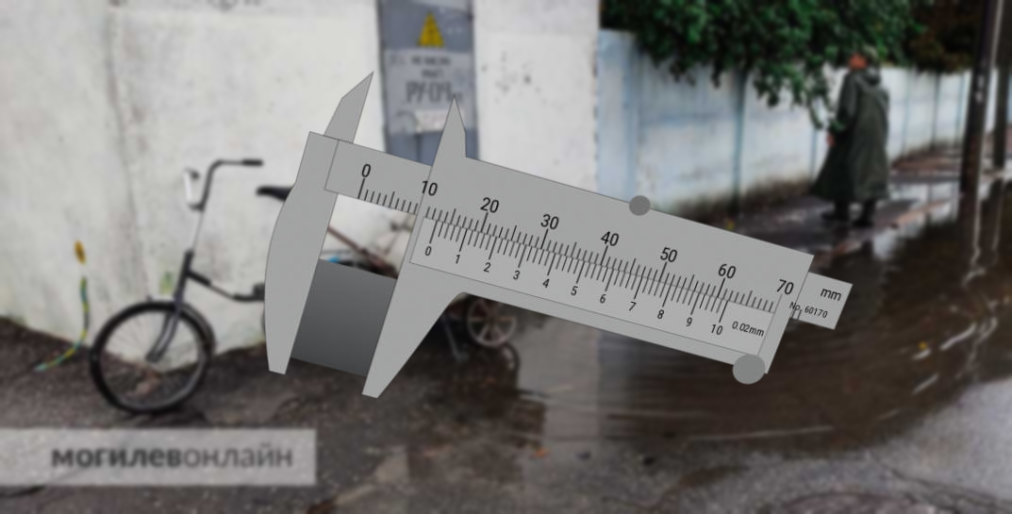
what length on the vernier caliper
12.8 mm
